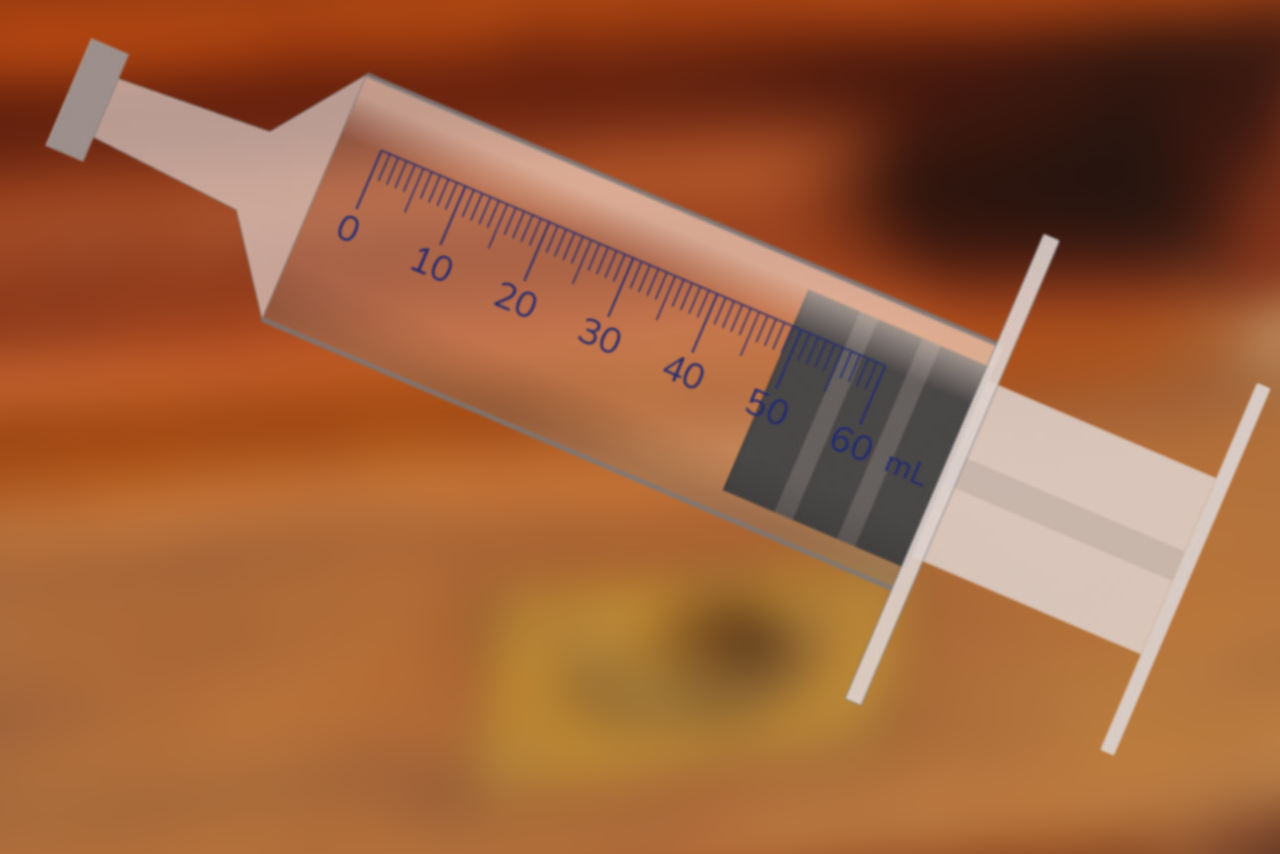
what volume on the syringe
49 mL
